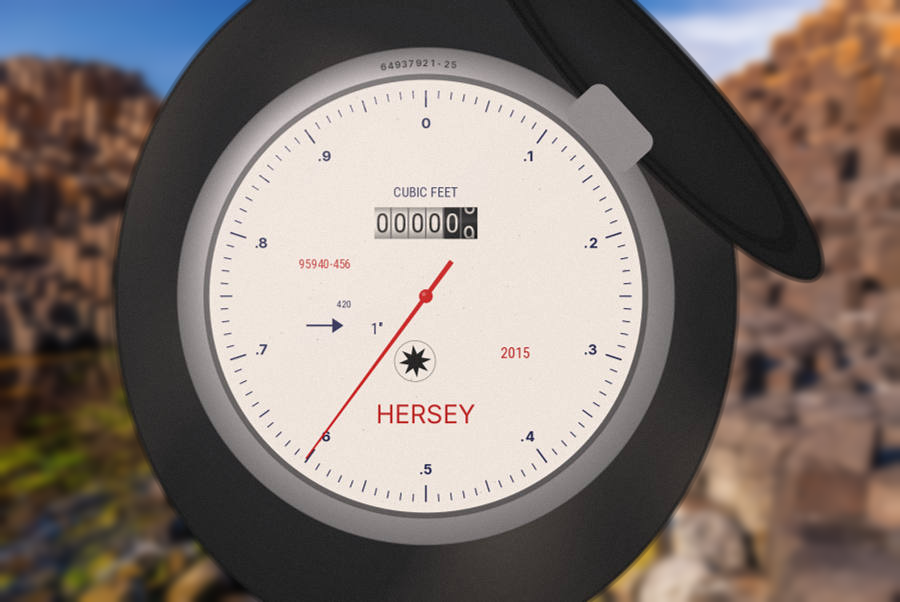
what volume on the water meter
8.60 ft³
